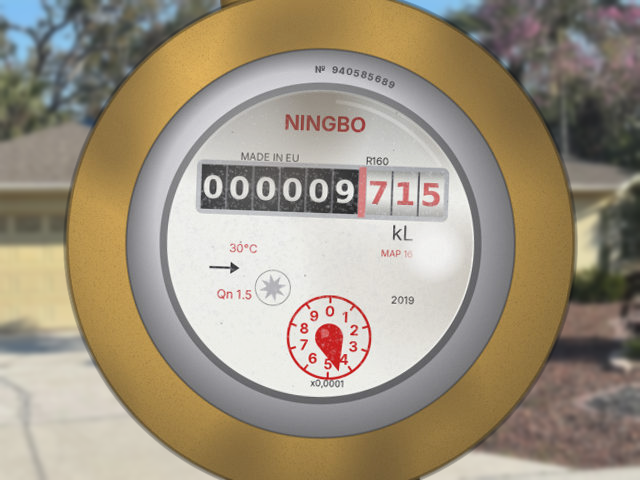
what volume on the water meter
9.7154 kL
